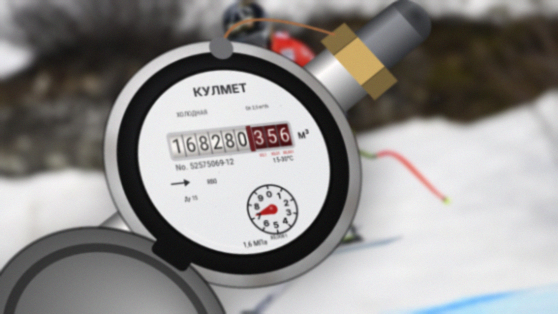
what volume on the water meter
168280.3567 m³
